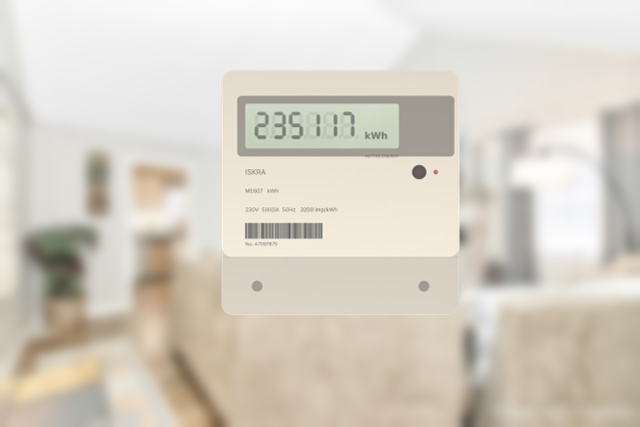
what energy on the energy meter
235117 kWh
